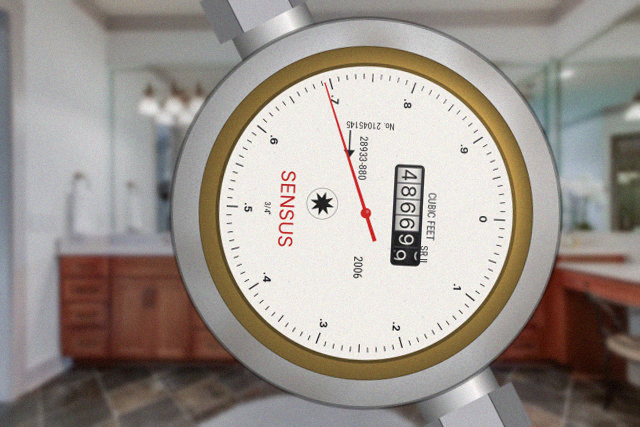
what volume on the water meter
486698.69 ft³
